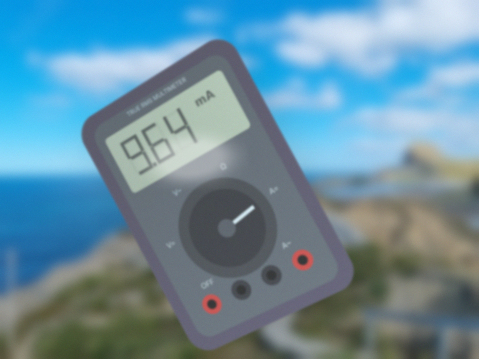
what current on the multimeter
9.64 mA
